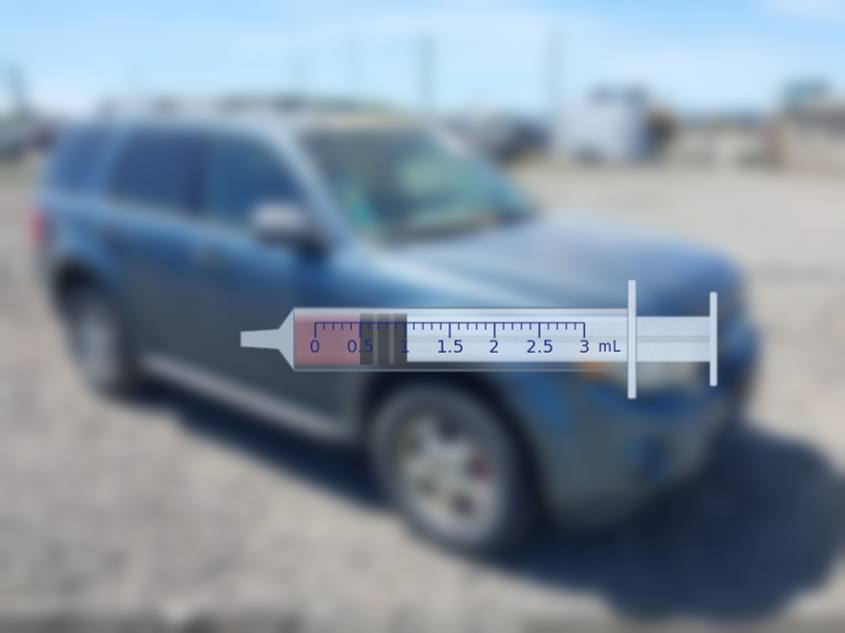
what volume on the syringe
0.5 mL
